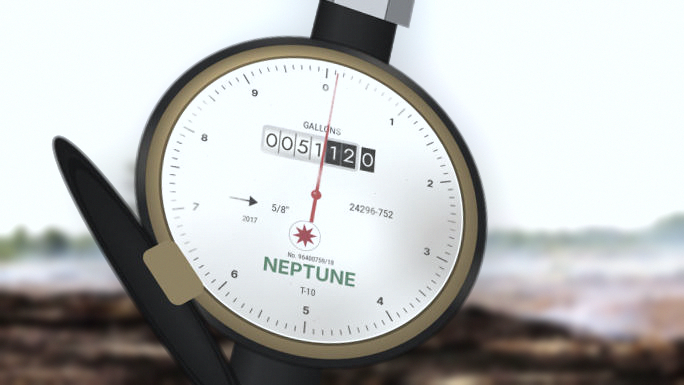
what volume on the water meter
51120.1 gal
